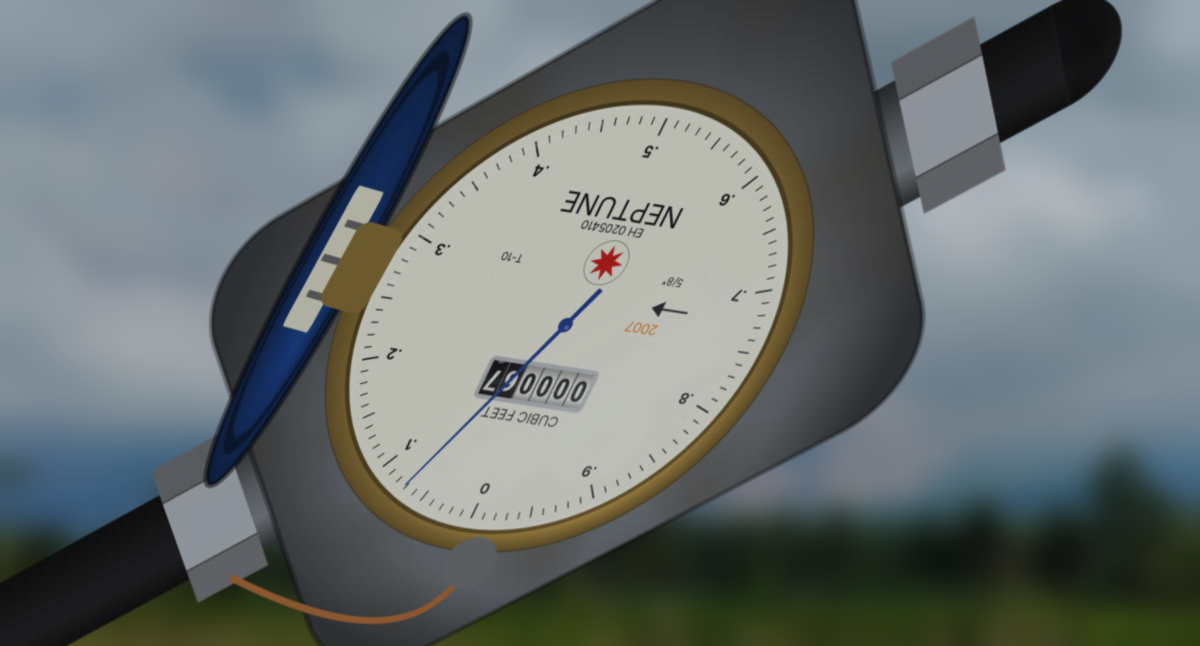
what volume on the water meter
67.07 ft³
